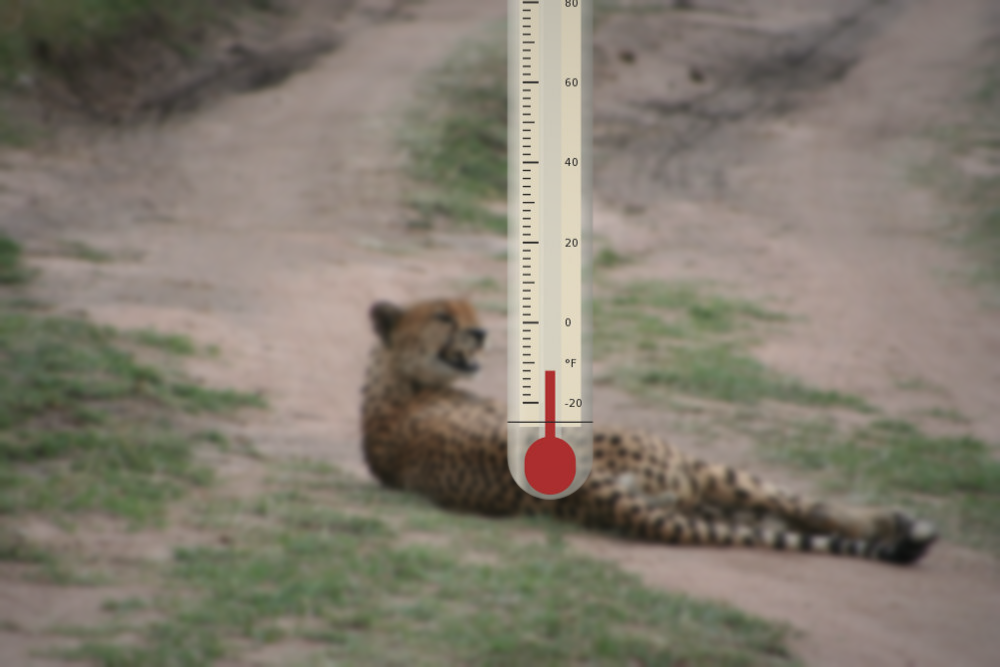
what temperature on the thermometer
-12 °F
